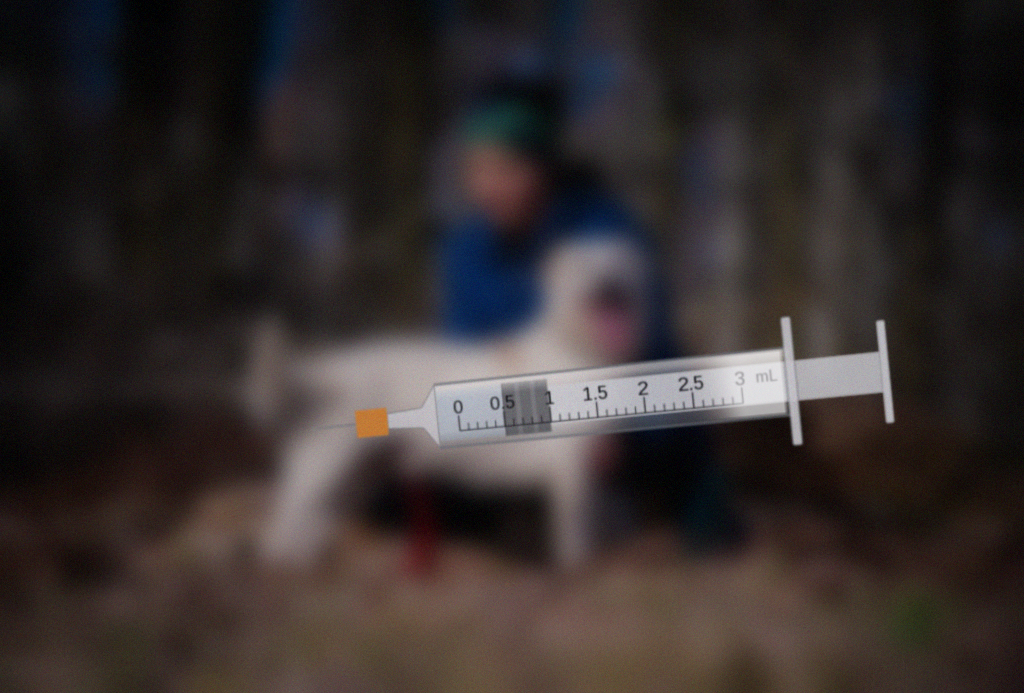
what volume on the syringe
0.5 mL
